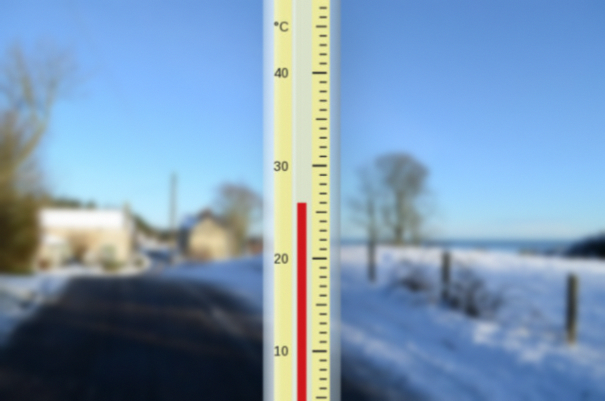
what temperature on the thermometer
26 °C
